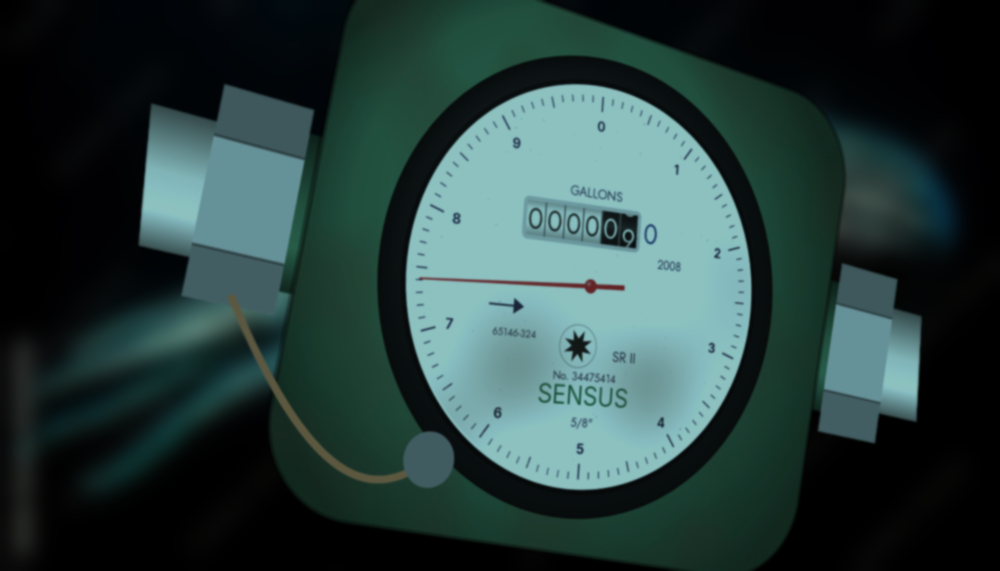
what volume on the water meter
87.4 gal
